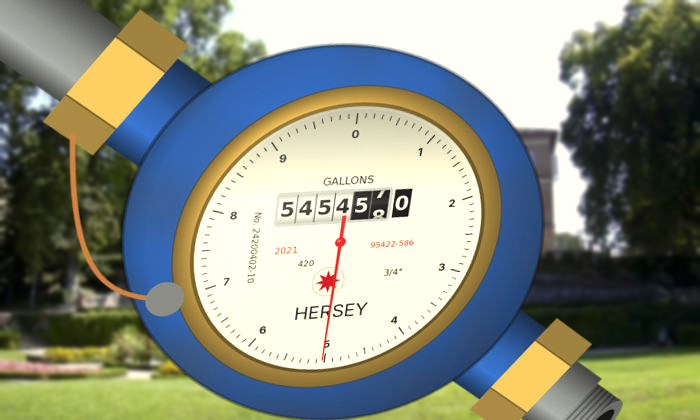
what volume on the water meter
5454575.0 gal
